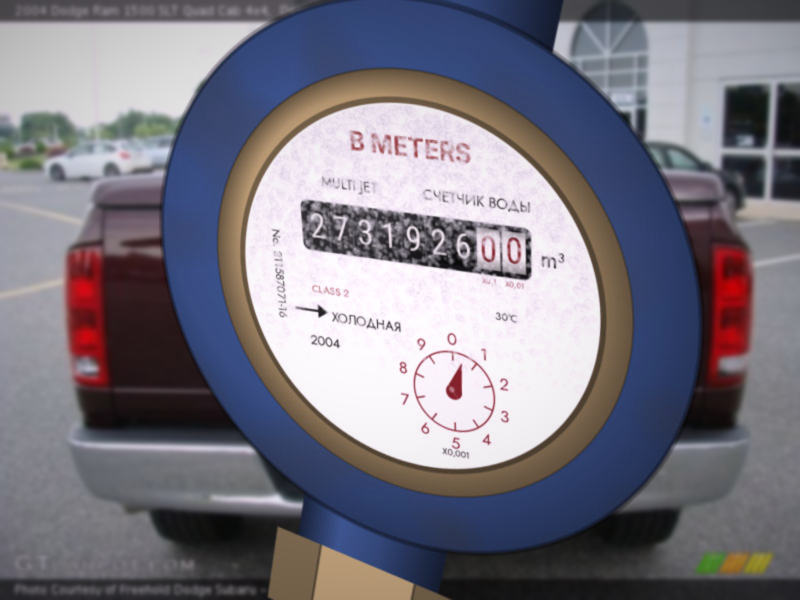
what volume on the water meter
2731926.000 m³
